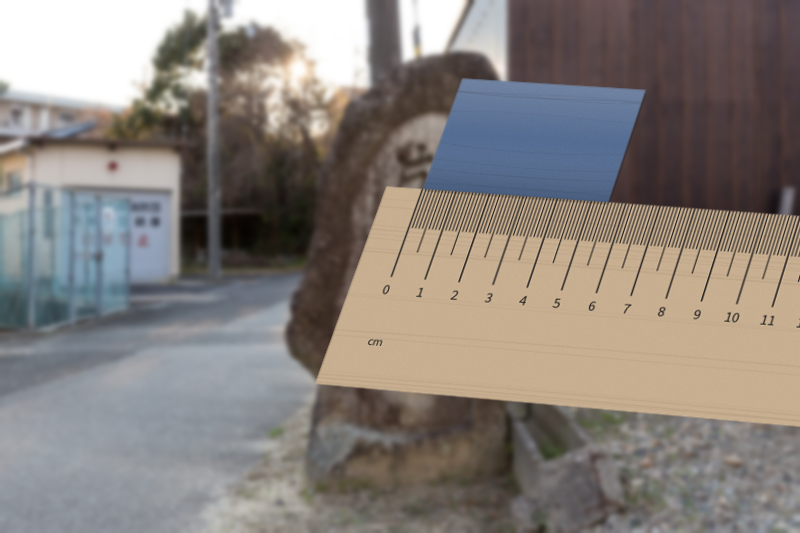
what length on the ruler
5.5 cm
